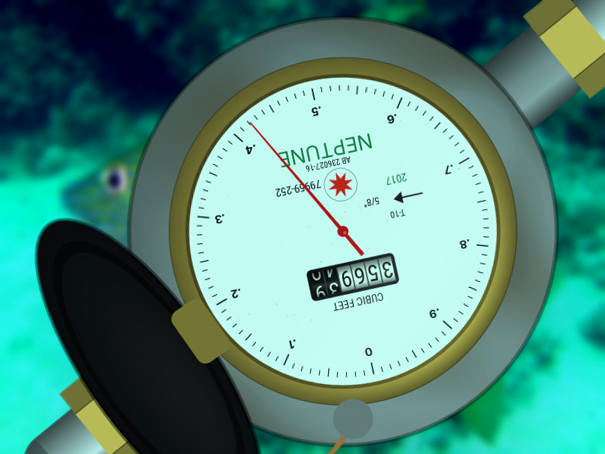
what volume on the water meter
356939.42 ft³
